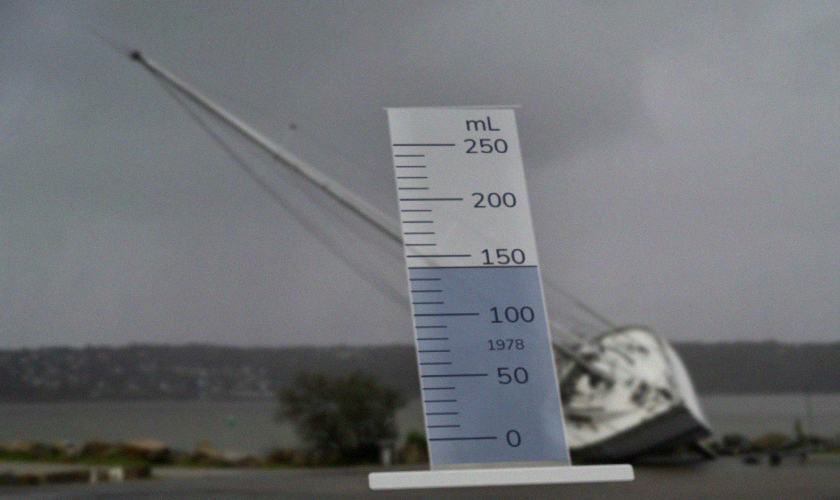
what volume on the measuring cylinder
140 mL
